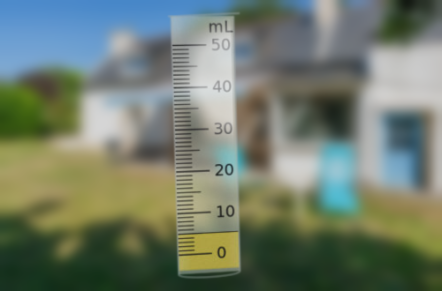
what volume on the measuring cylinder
5 mL
